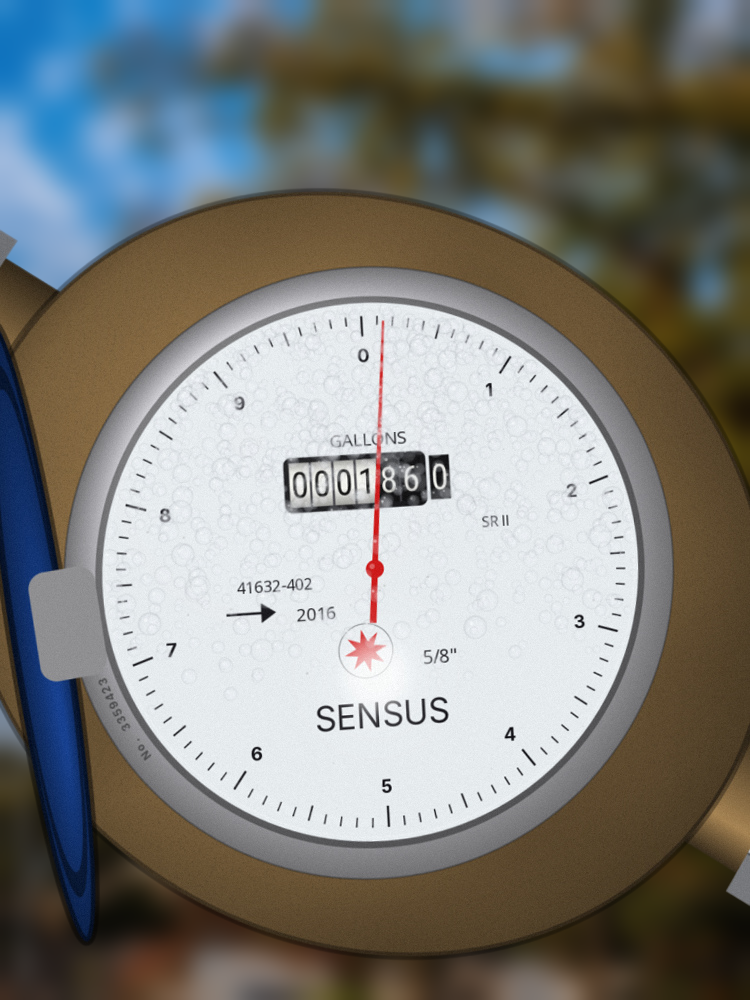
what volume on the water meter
1860.1 gal
